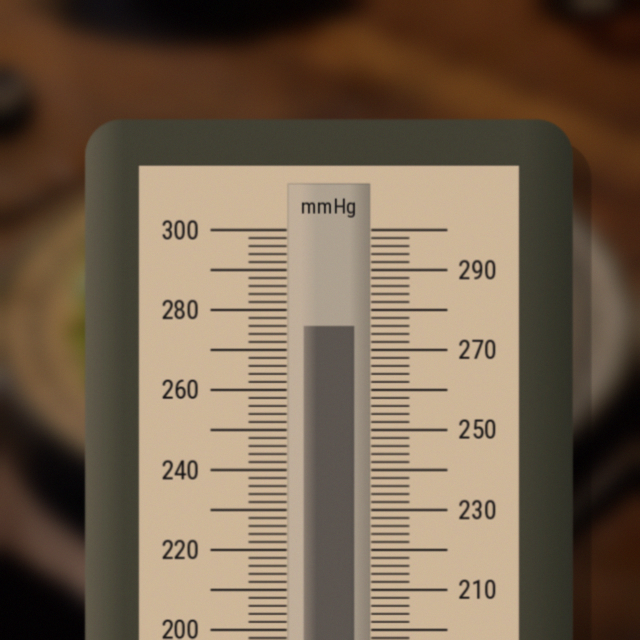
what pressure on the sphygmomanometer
276 mmHg
